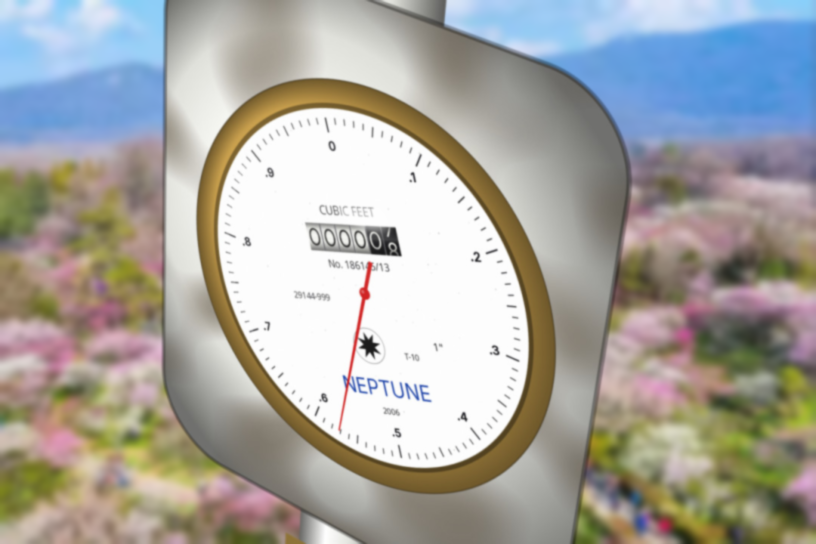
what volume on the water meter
7.57 ft³
